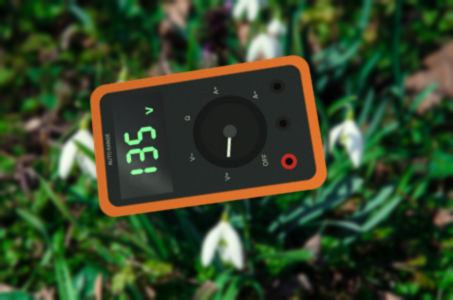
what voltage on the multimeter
135 V
